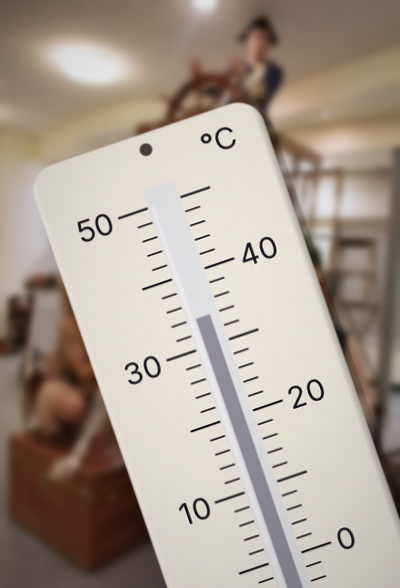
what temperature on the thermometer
34 °C
